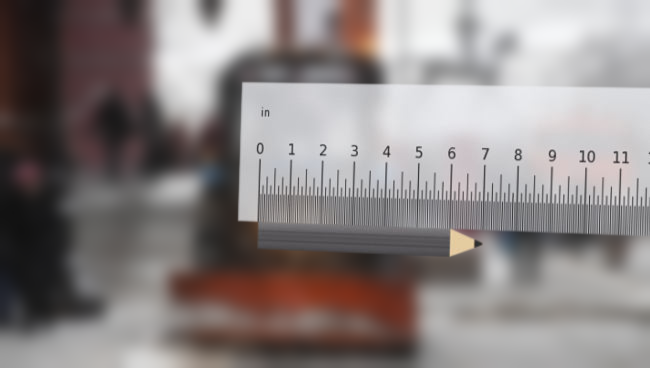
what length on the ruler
7 in
